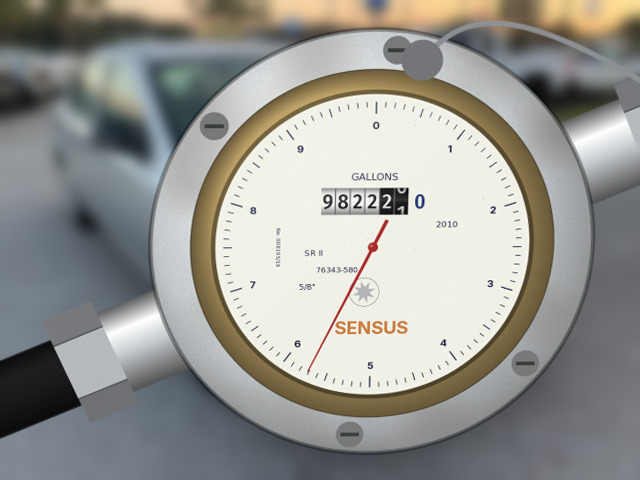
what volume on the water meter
9822205.7 gal
